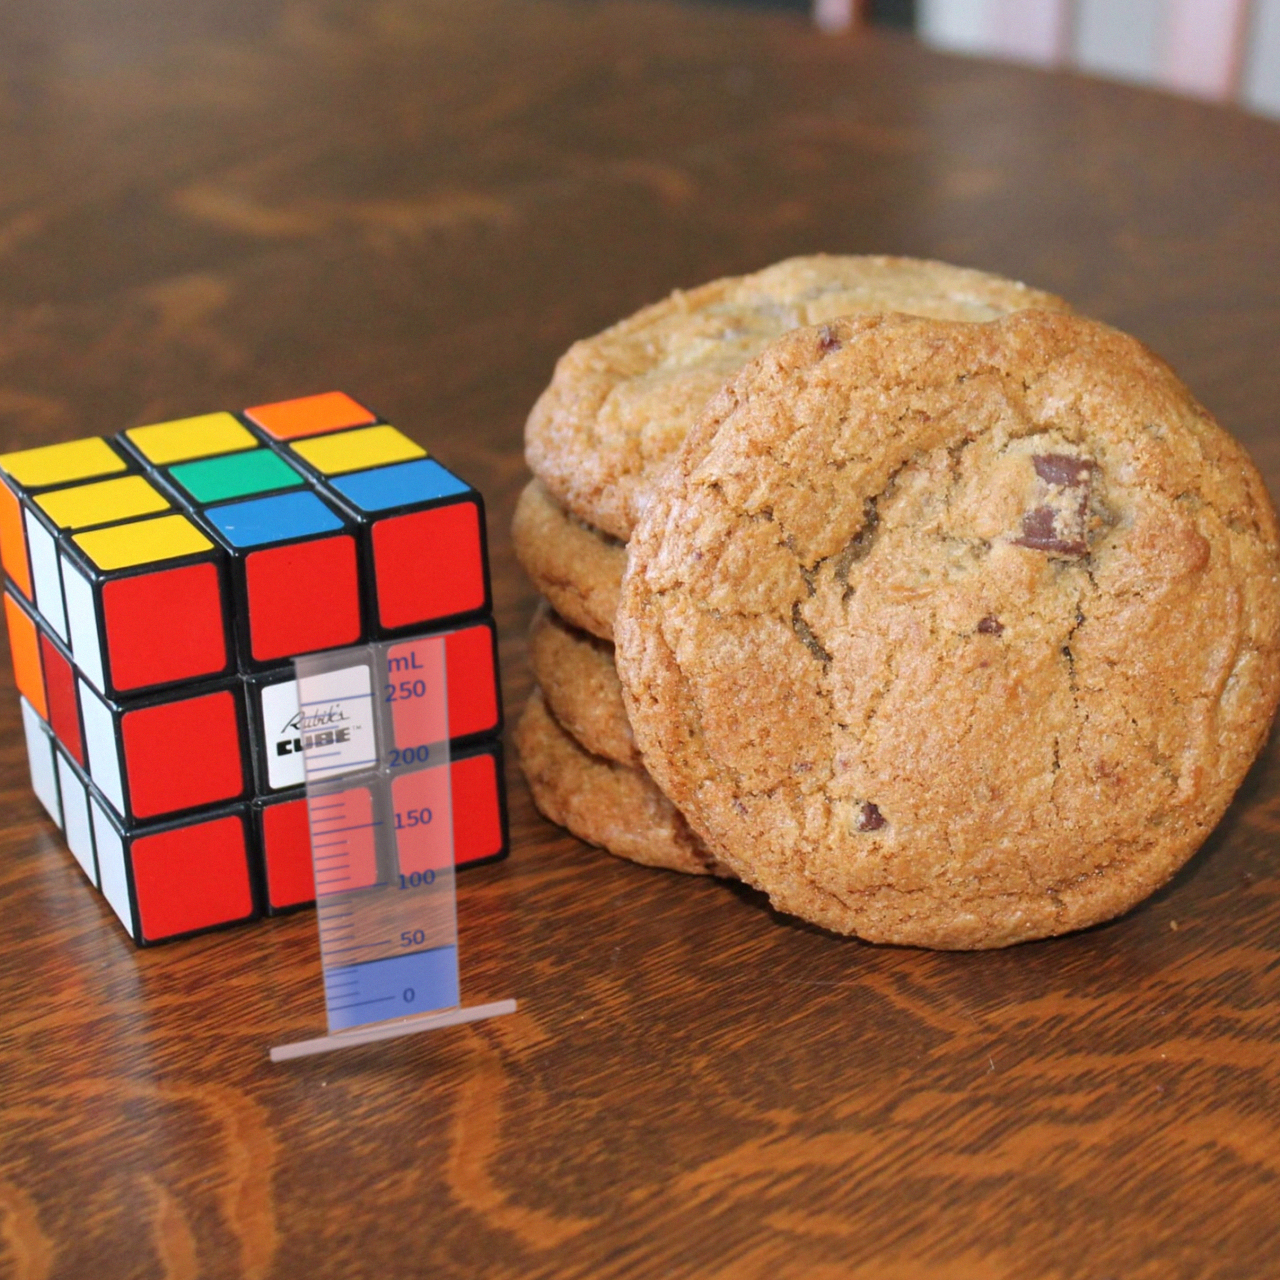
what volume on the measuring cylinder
35 mL
